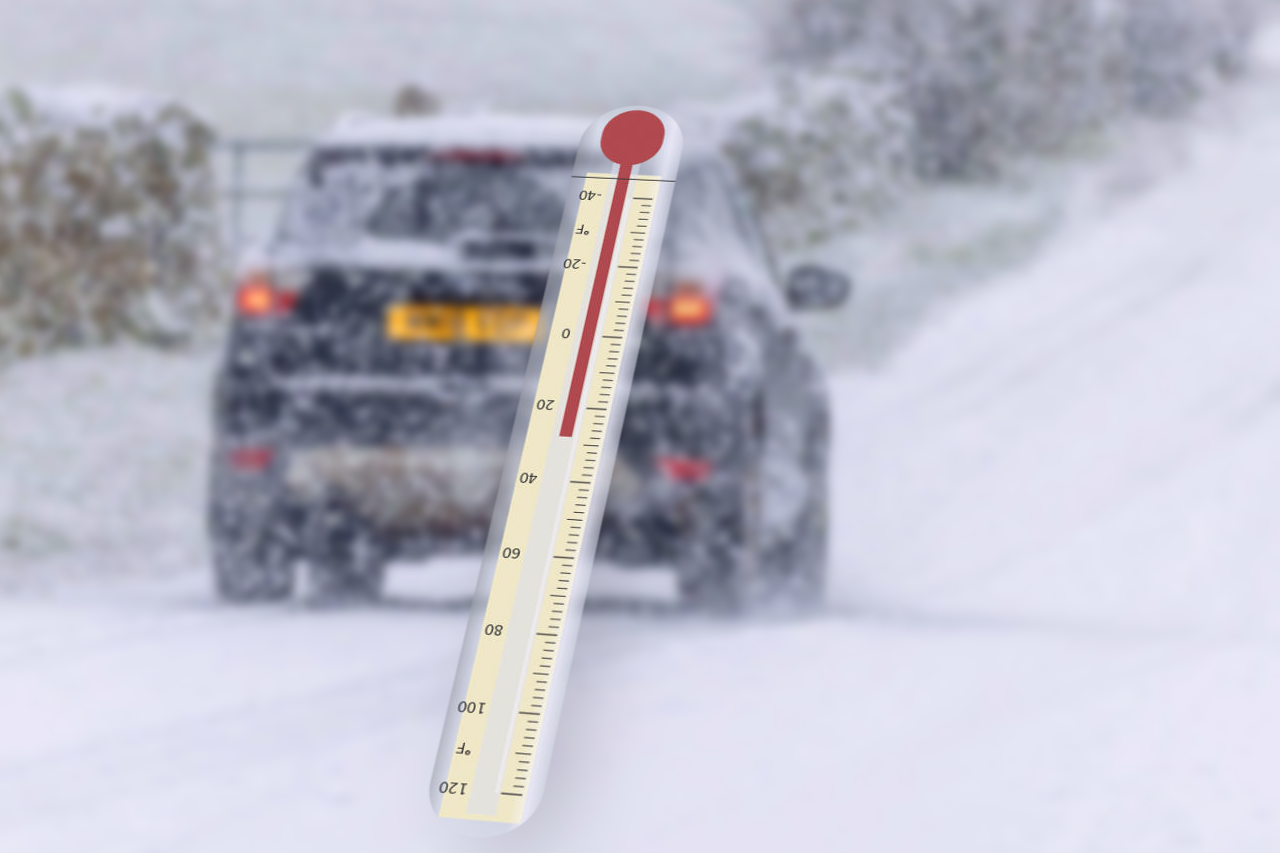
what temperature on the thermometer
28 °F
